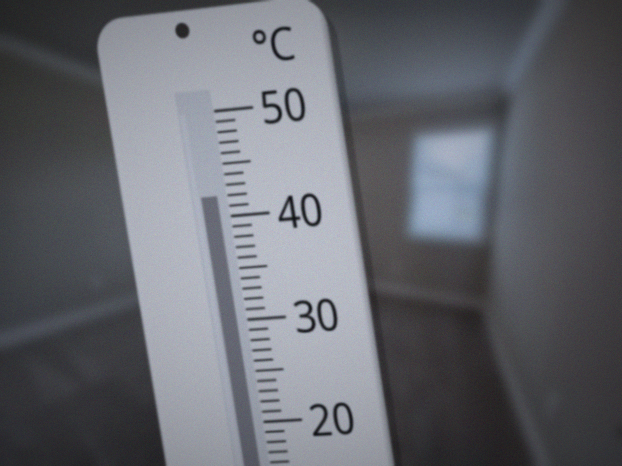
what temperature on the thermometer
42 °C
